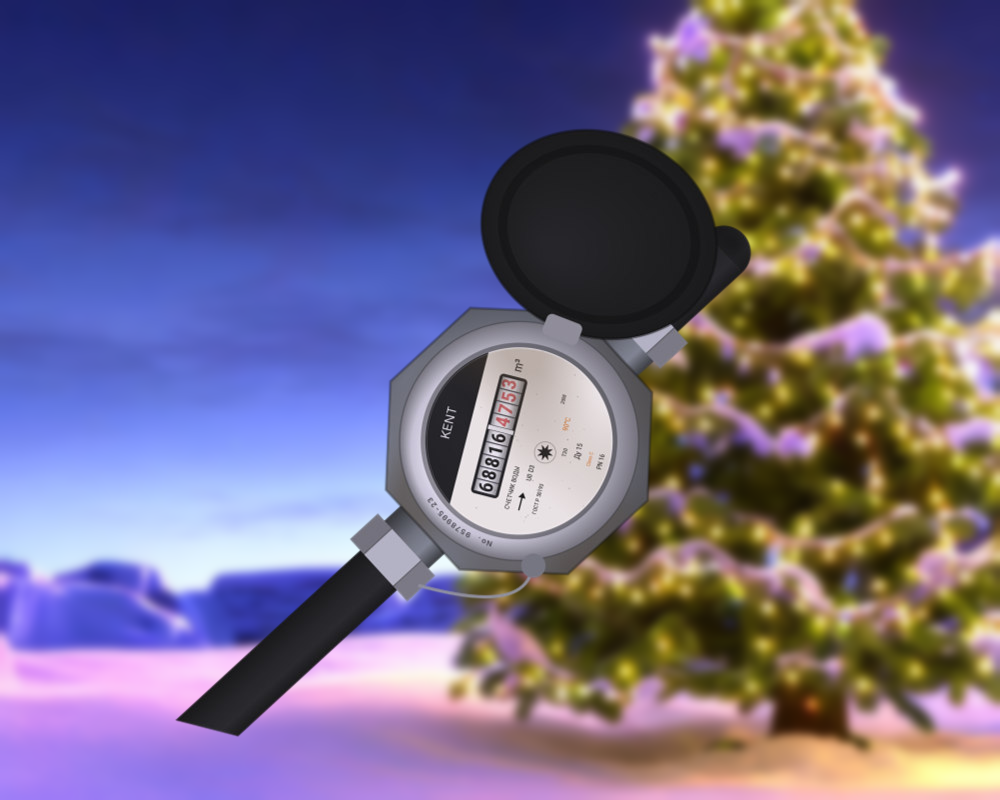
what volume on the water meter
68816.4753 m³
